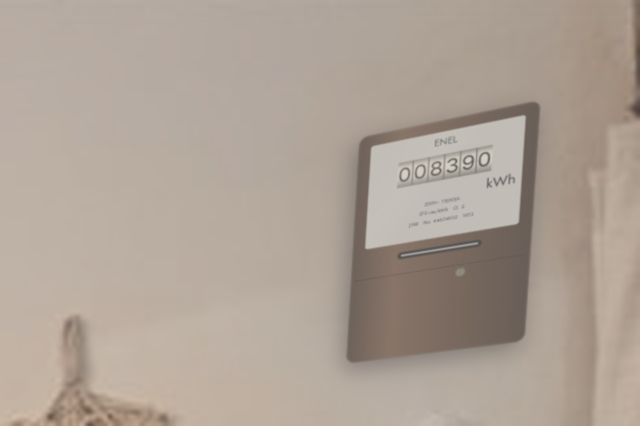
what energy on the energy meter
8390 kWh
